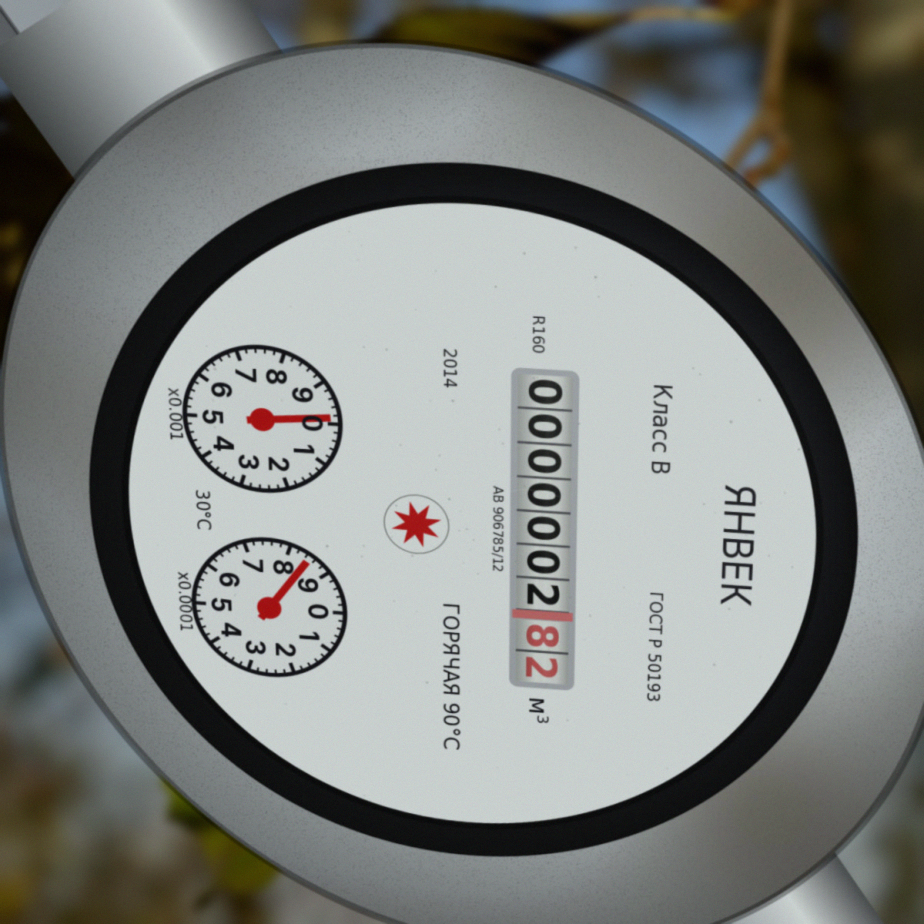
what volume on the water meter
2.8198 m³
